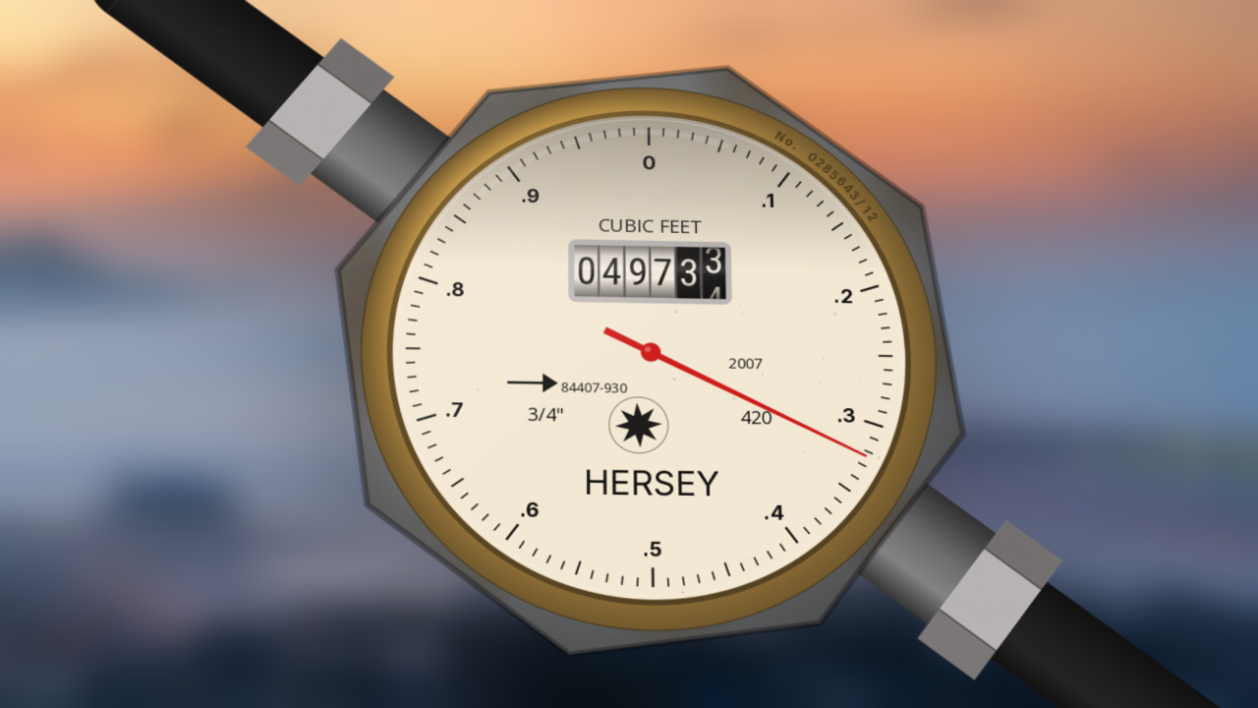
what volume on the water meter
49733.32 ft³
